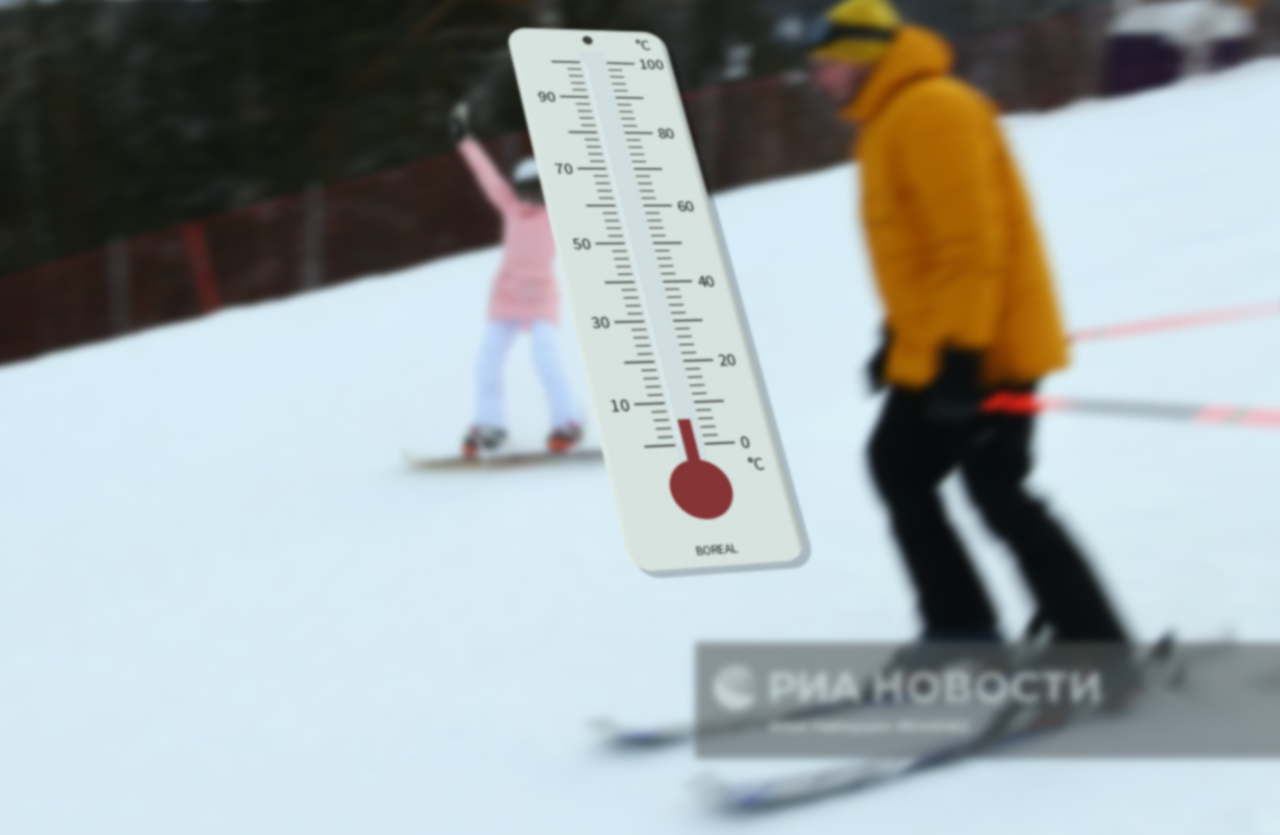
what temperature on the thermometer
6 °C
